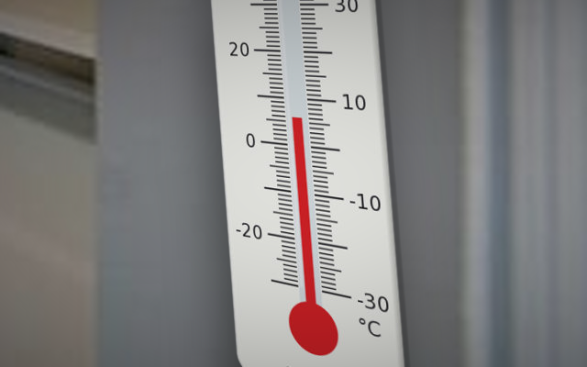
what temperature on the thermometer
6 °C
